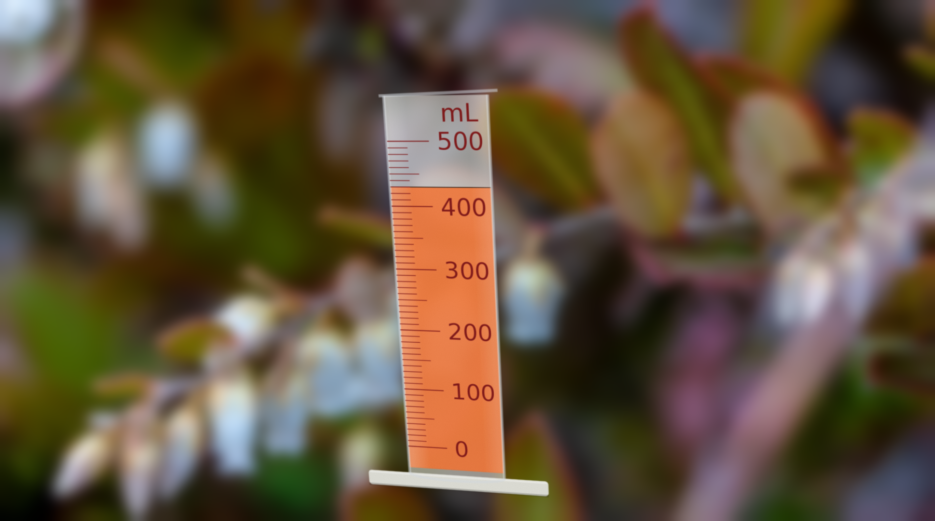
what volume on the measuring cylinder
430 mL
